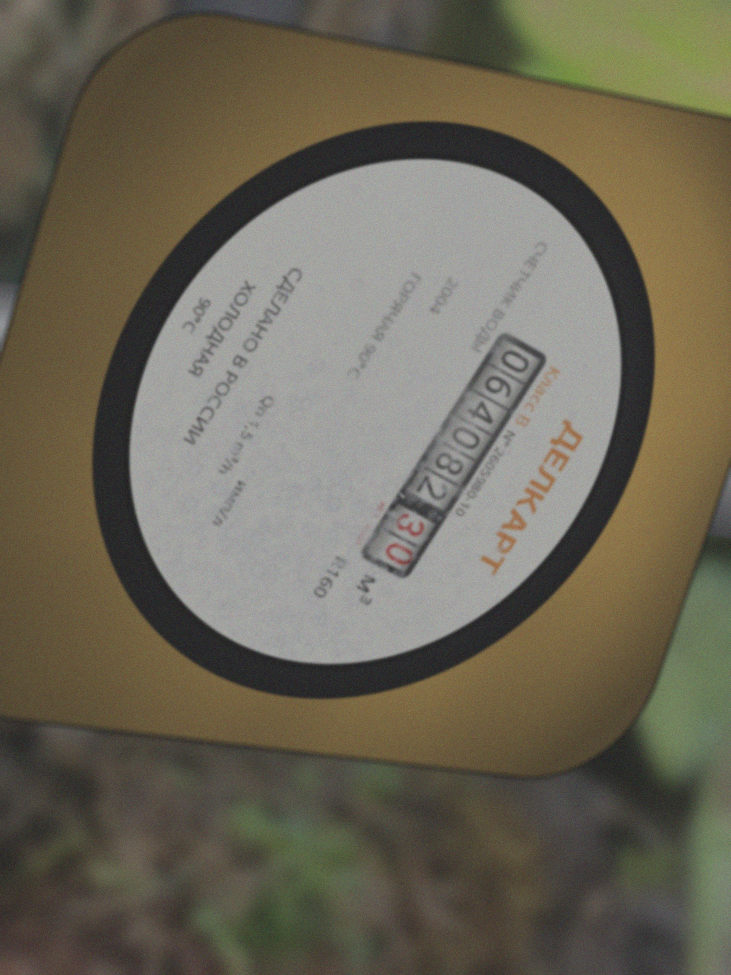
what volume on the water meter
64082.30 m³
